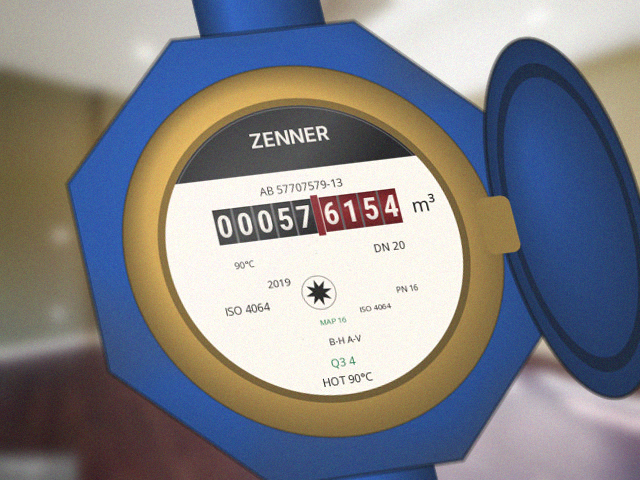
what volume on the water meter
57.6154 m³
